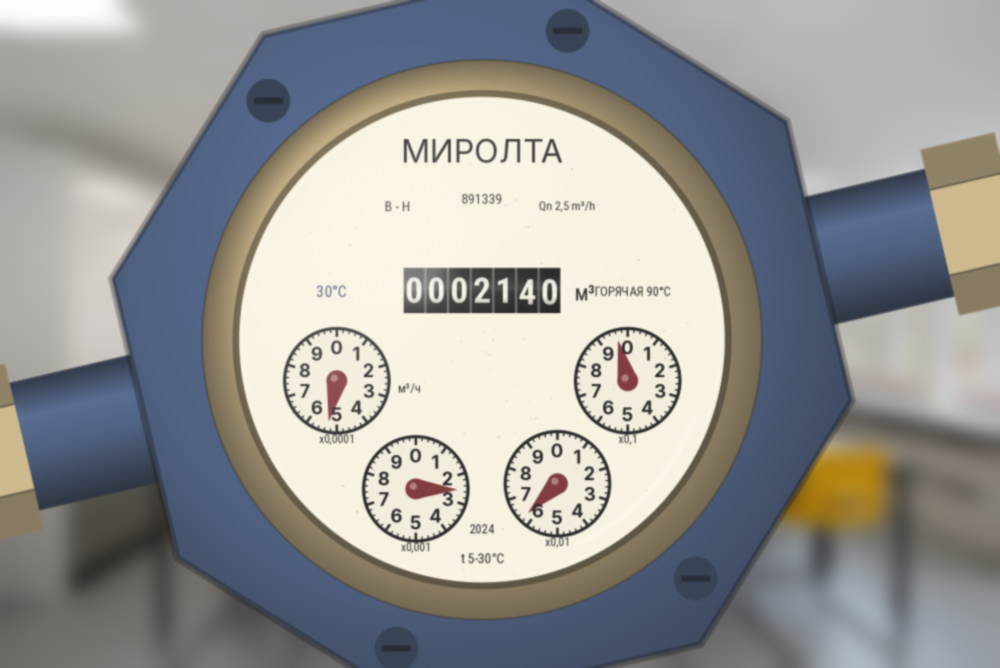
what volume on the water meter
2139.9625 m³
